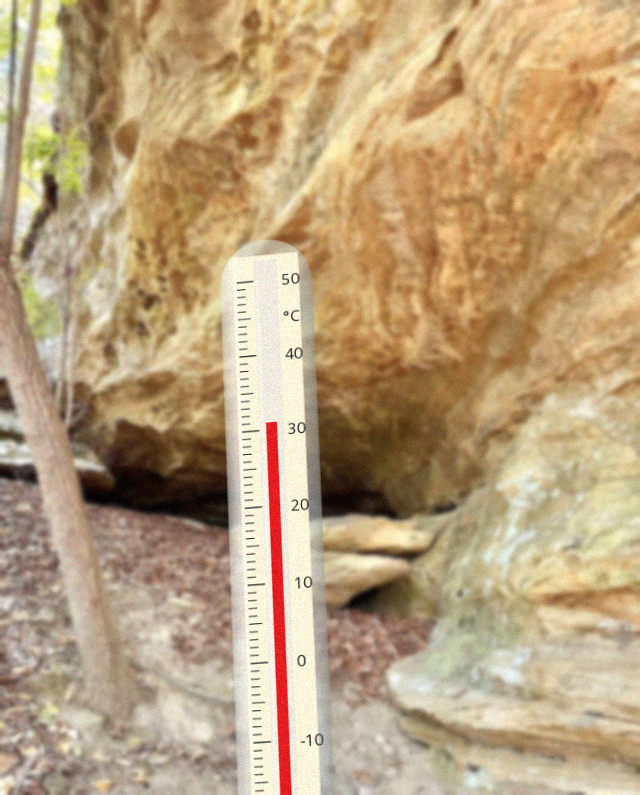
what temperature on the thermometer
31 °C
